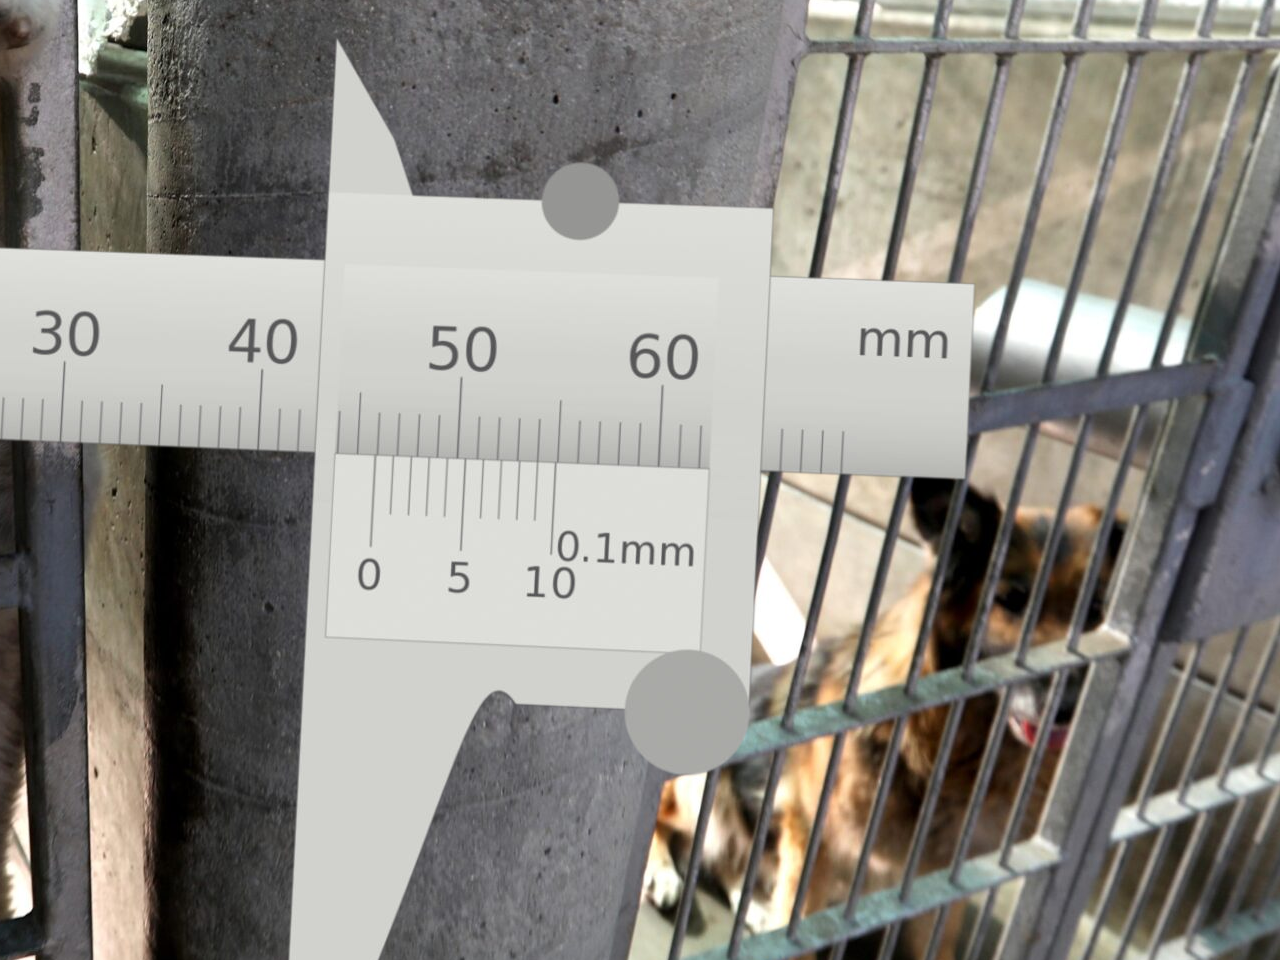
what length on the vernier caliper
45.9 mm
